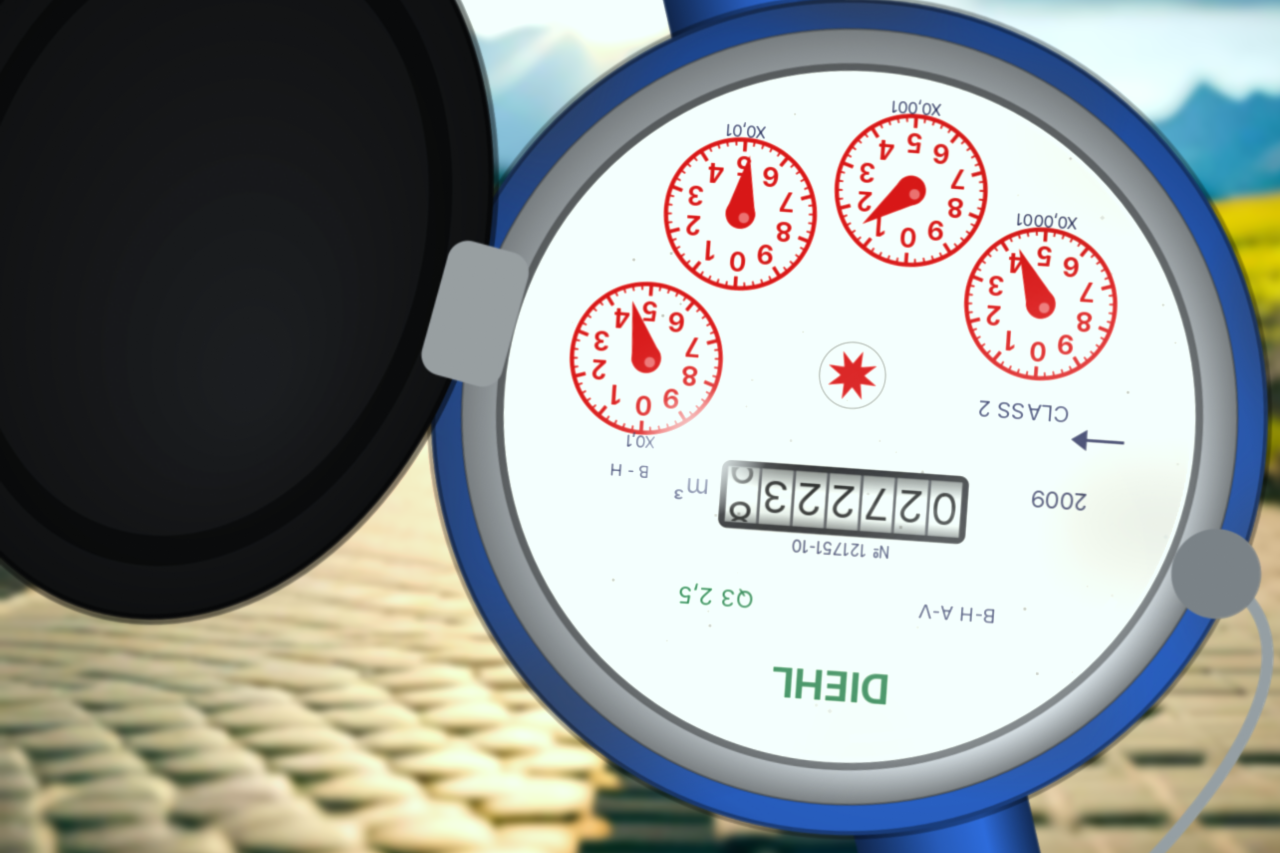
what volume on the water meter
272238.4514 m³
